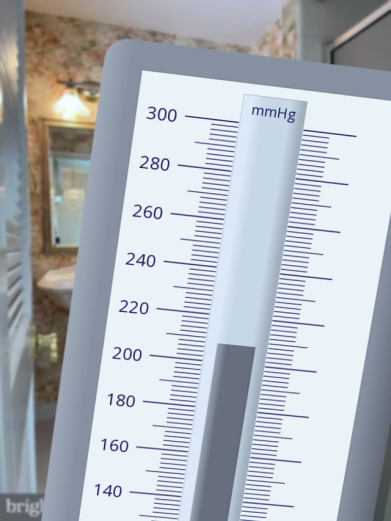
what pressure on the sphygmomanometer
208 mmHg
